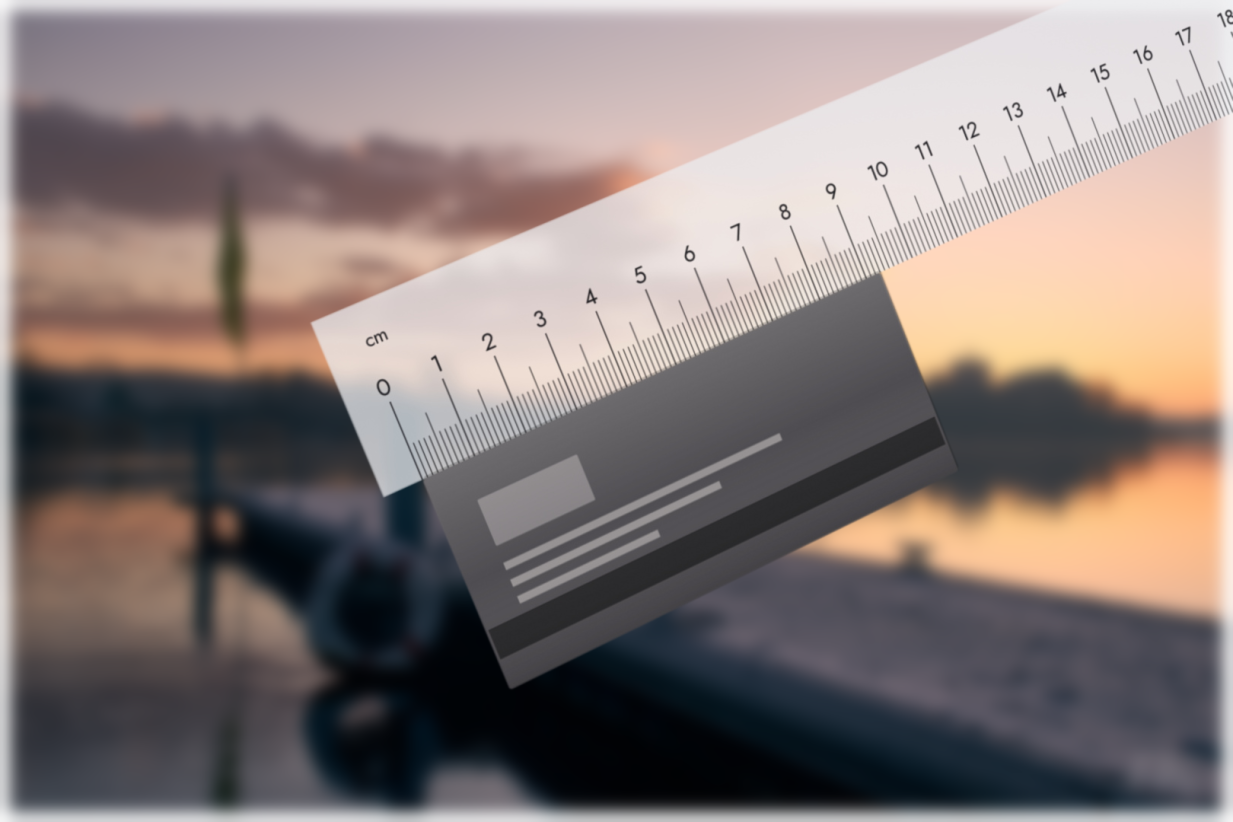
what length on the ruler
9.3 cm
